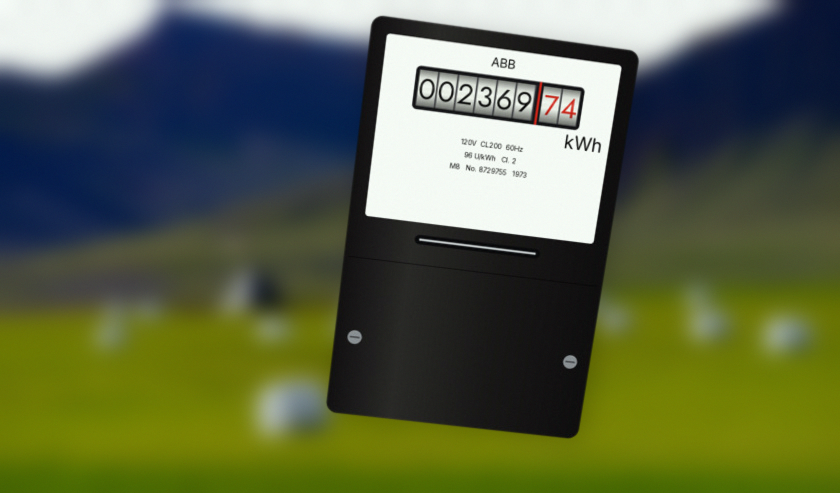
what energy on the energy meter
2369.74 kWh
